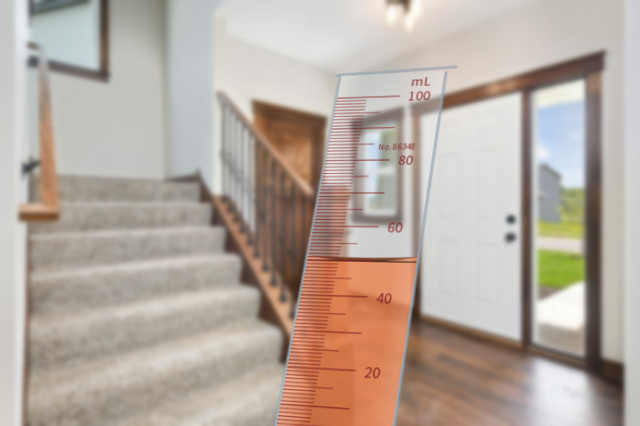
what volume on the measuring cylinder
50 mL
